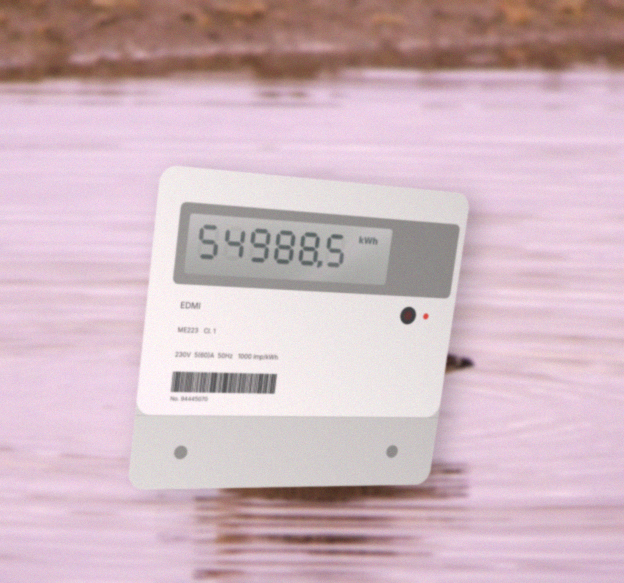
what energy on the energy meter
54988.5 kWh
